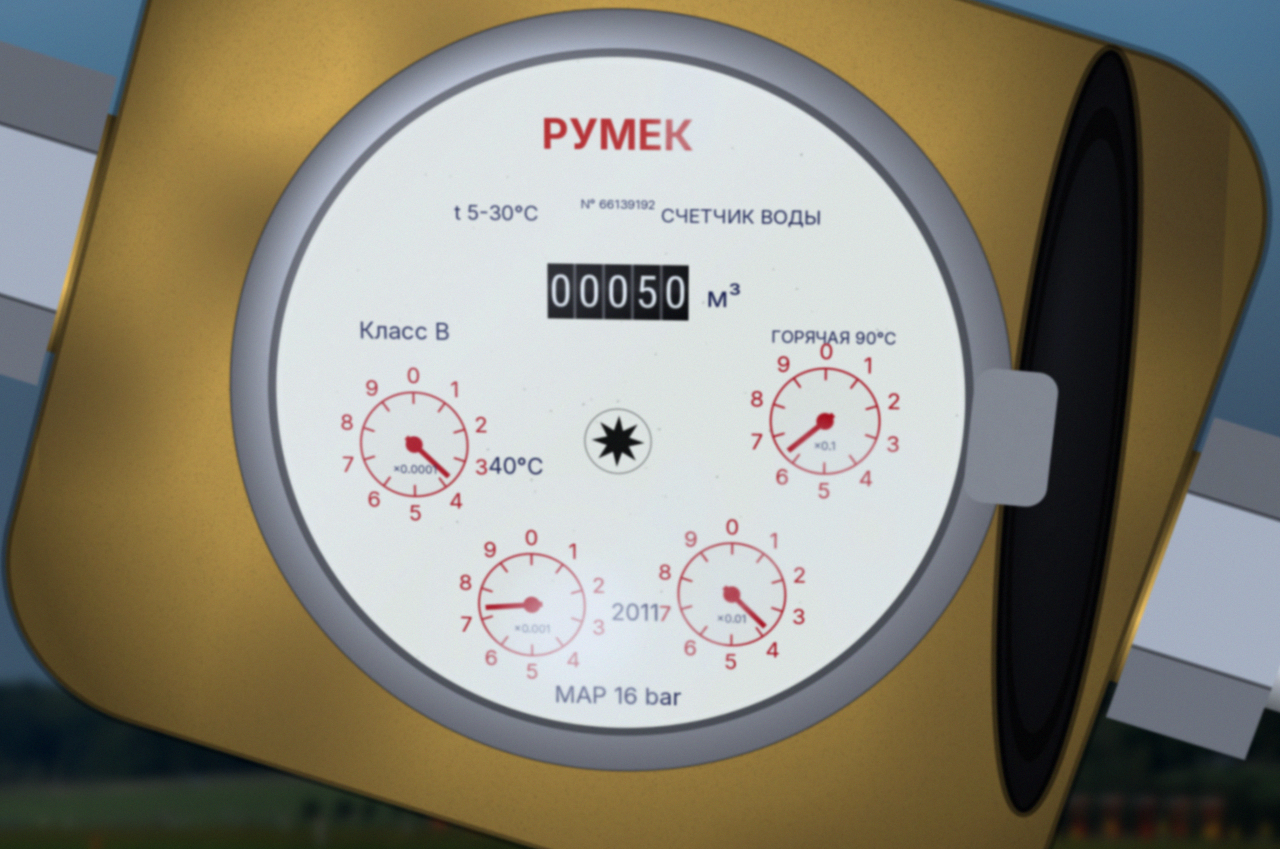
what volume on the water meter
50.6373 m³
